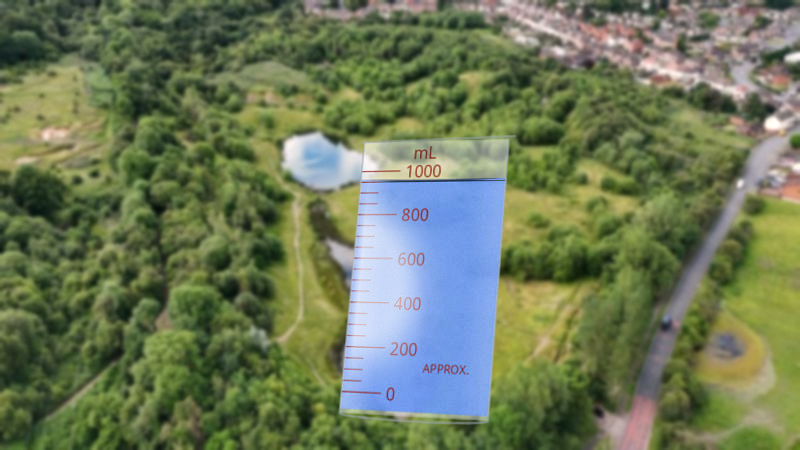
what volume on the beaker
950 mL
